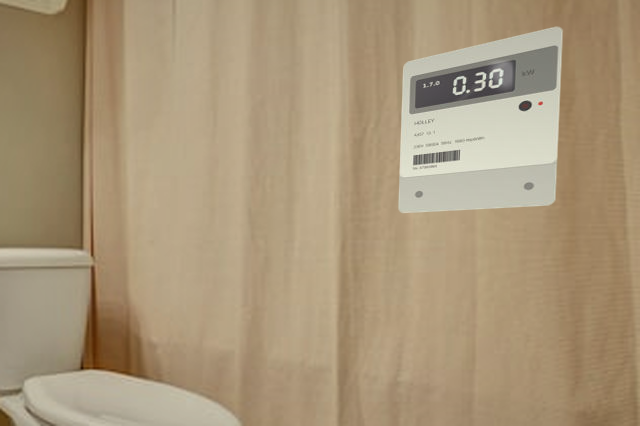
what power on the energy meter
0.30 kW
